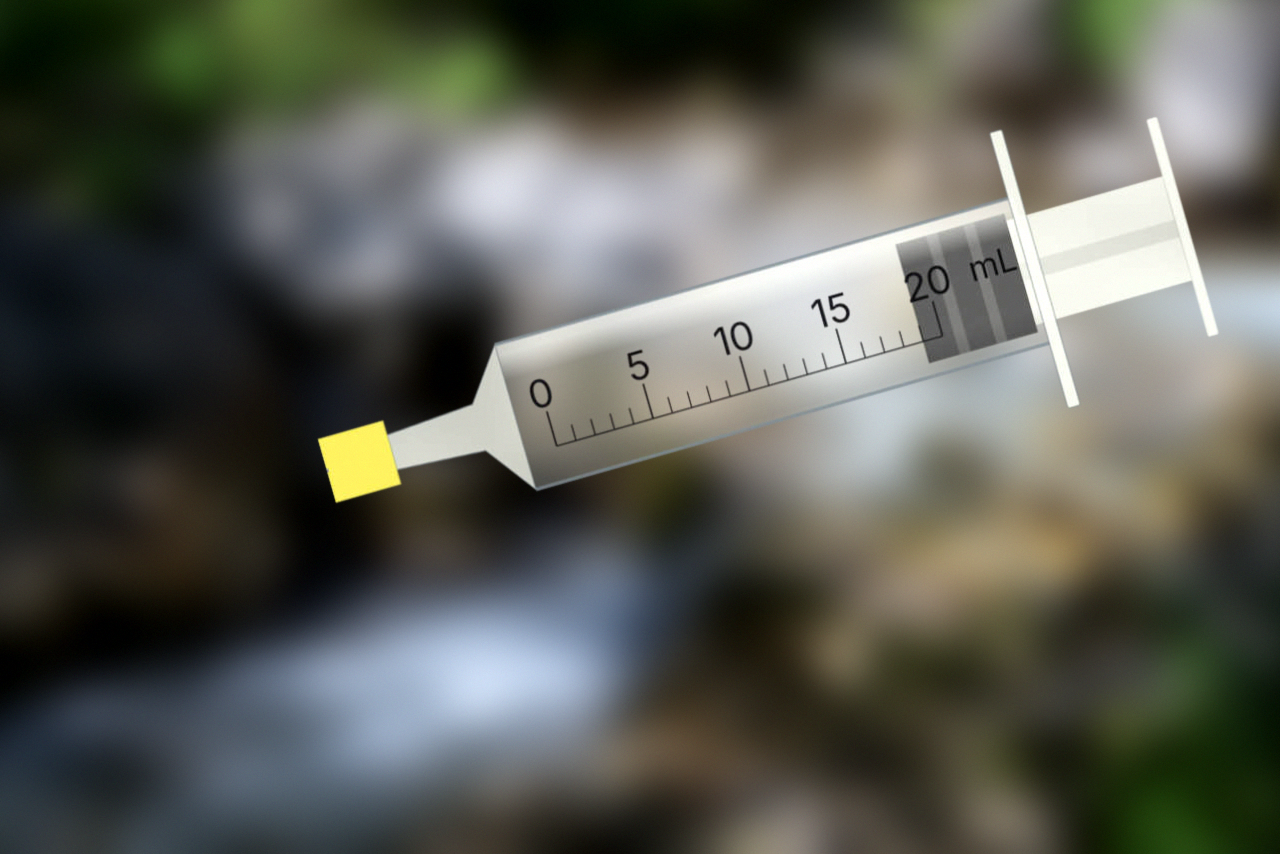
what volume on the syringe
19 mL
